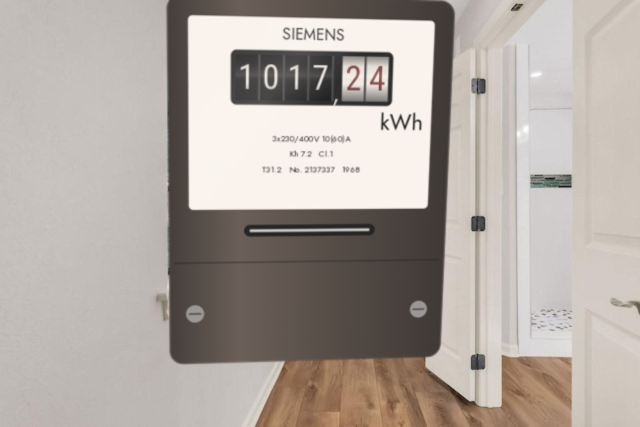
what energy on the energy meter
1017.24 kWh
